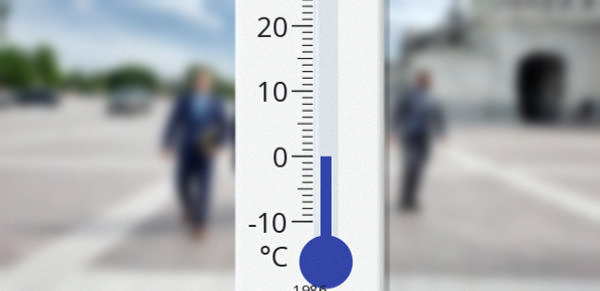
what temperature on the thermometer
0 °C
